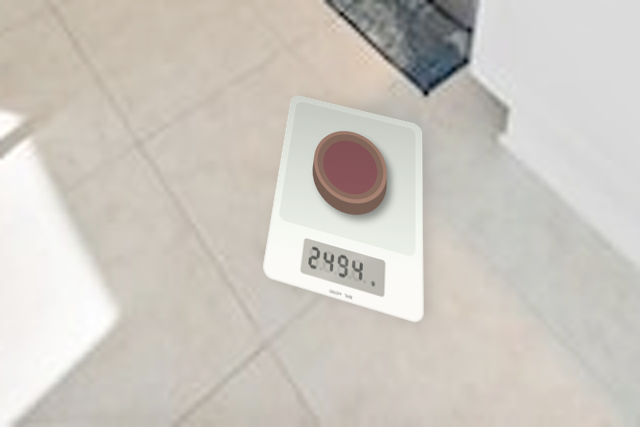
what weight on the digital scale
2494 g
